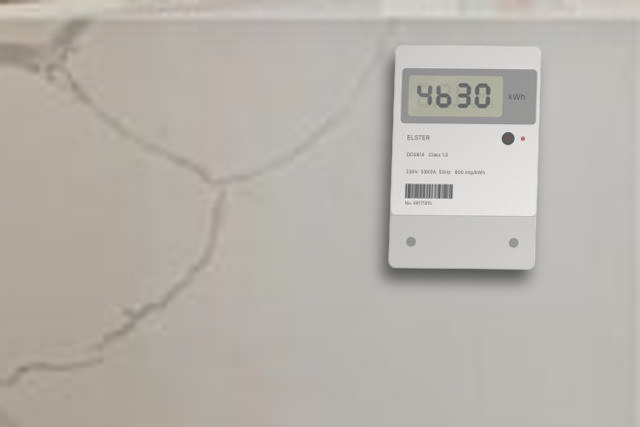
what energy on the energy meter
4630 kWh
